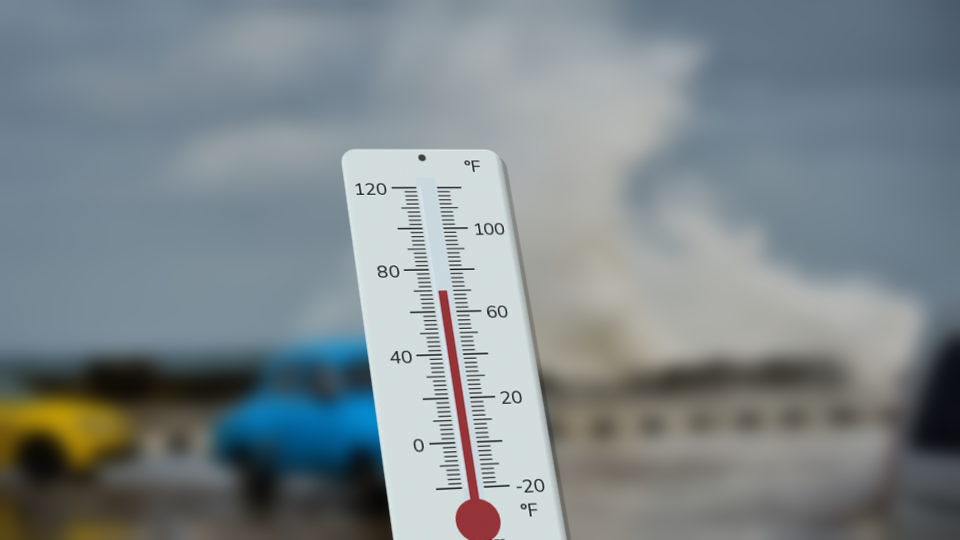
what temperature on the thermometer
70 °F
